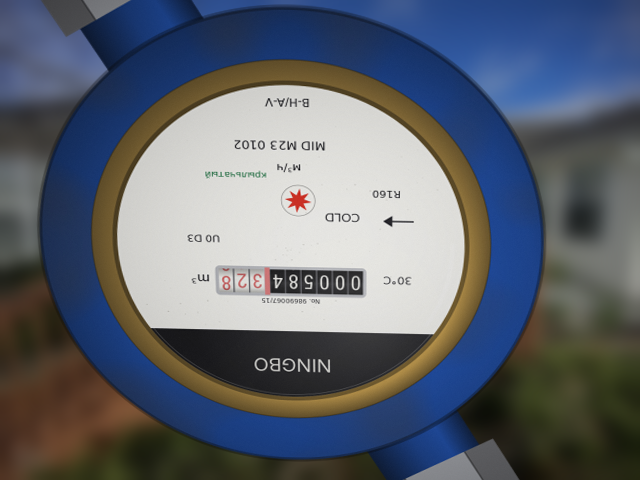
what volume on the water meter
584.328 m³
